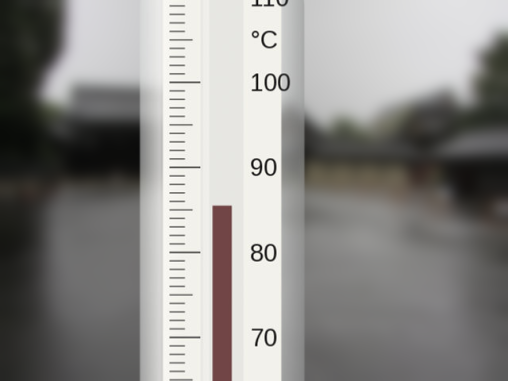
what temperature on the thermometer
85.5 °C
